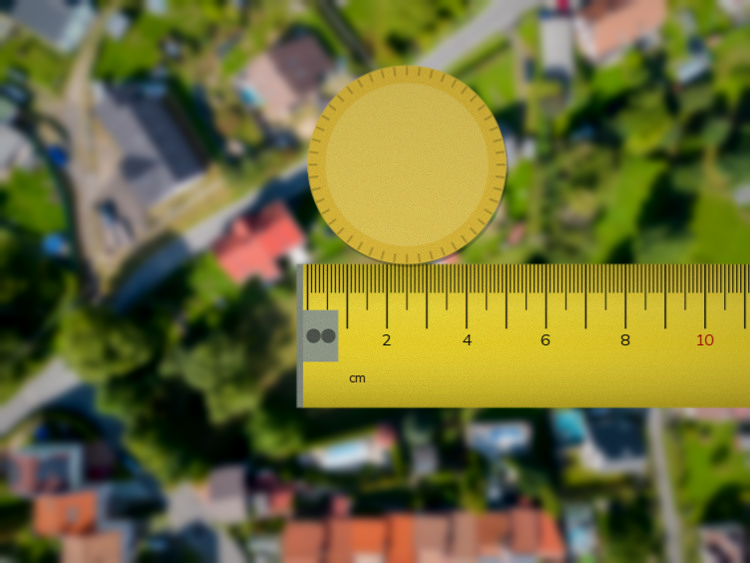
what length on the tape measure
5 cm
